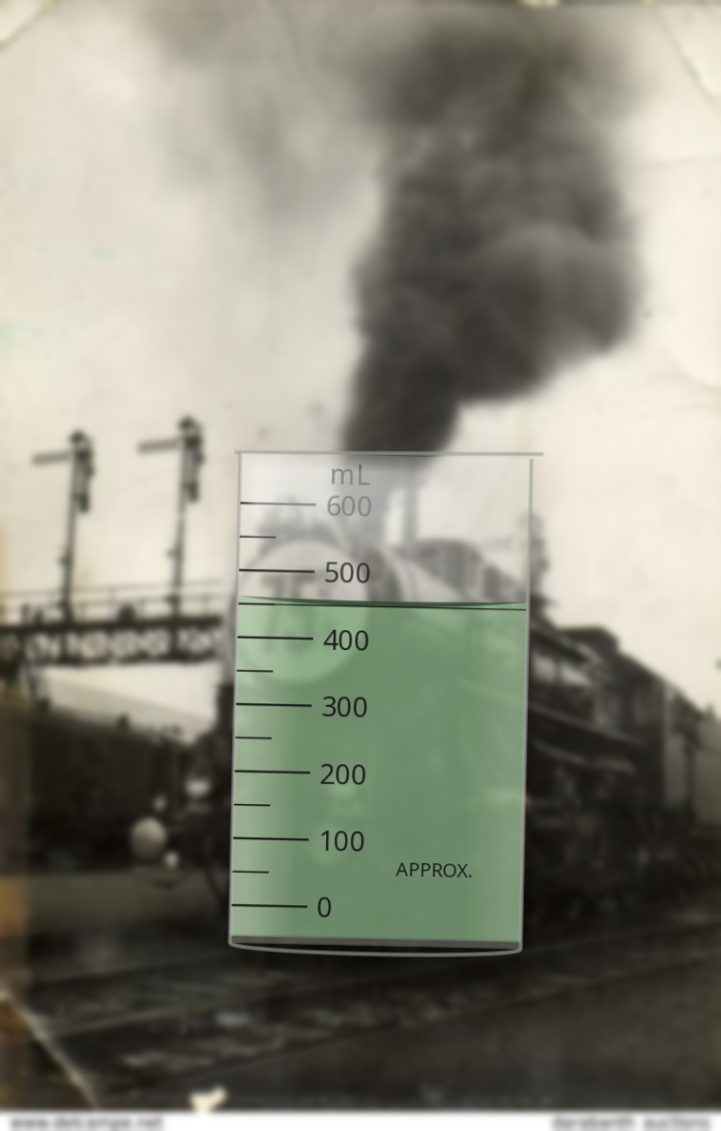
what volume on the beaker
450 mL
